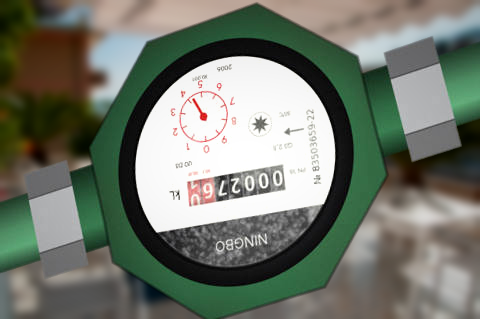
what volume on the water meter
27.604 kL
